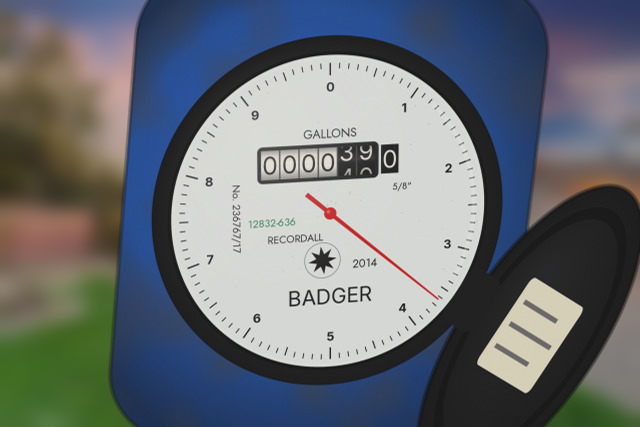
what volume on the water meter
393.6 gal
